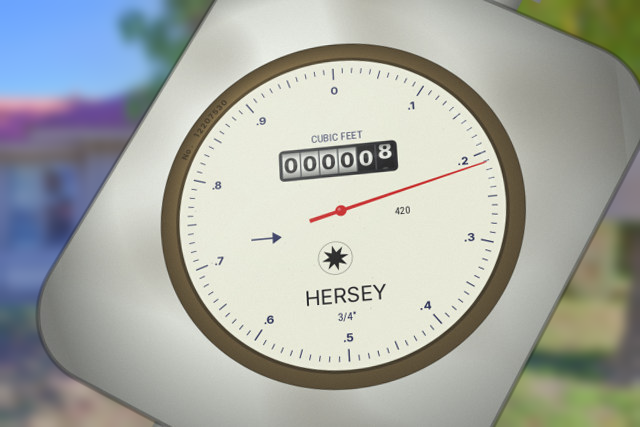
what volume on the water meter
8.21 ft³
